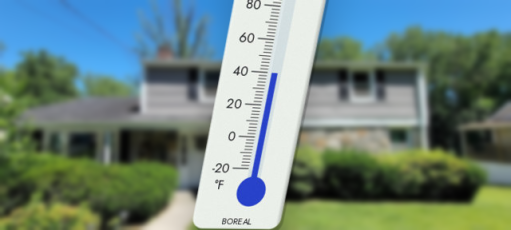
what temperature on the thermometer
40 °F
